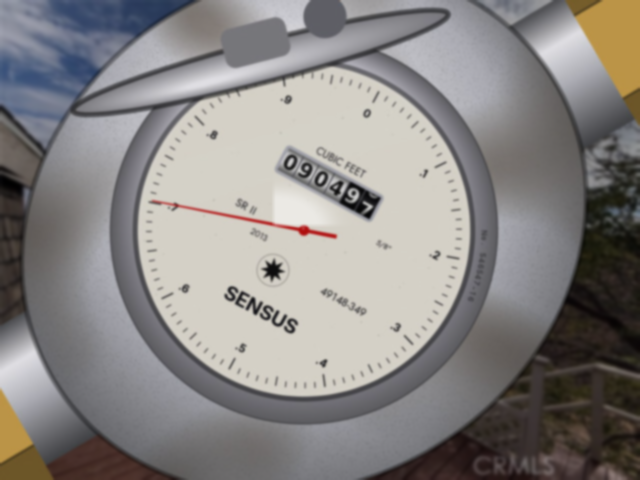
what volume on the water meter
90496.70 ft³
